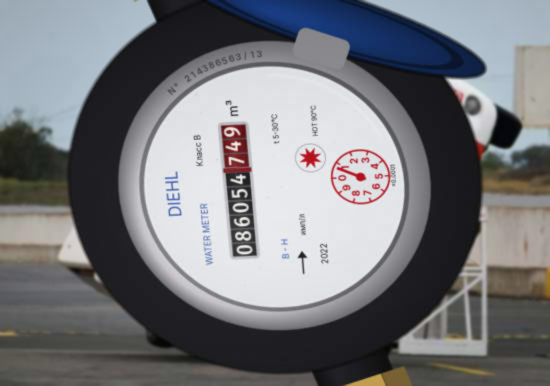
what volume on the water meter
86054.7490 m³
